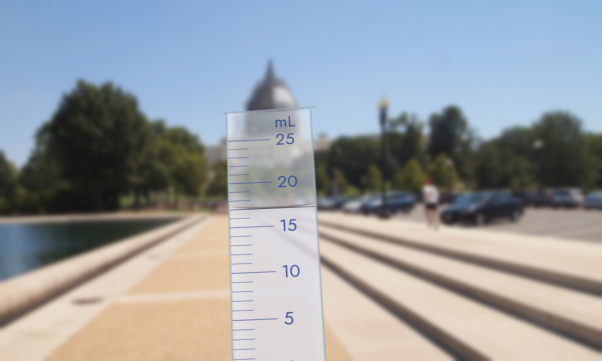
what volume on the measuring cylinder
17 mL
